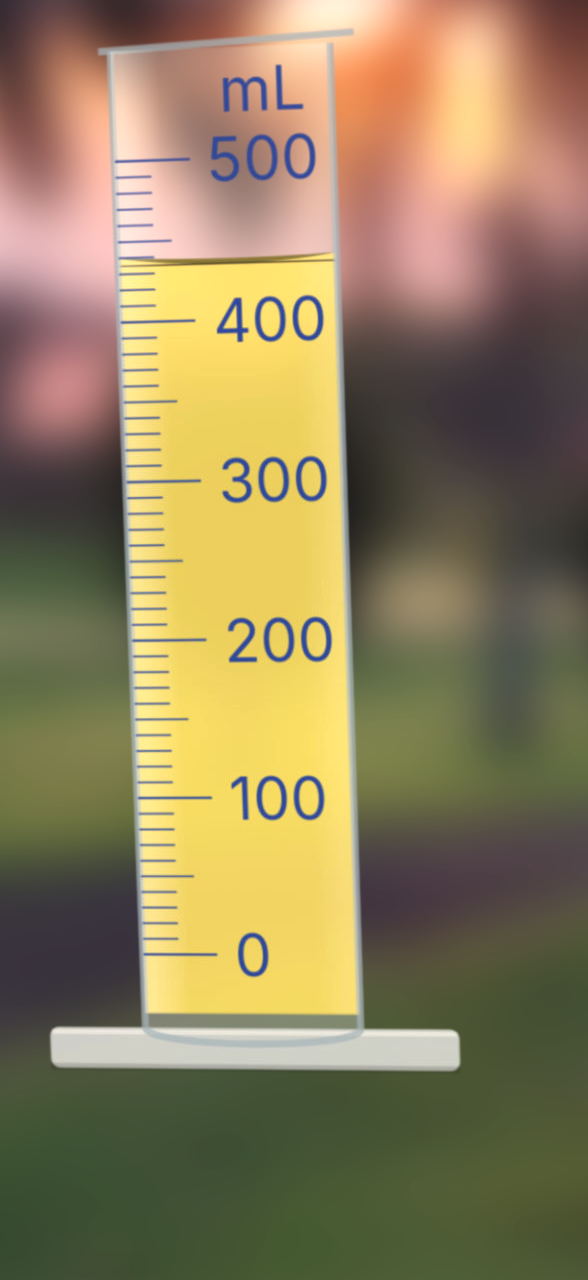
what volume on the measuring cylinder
435 mL
